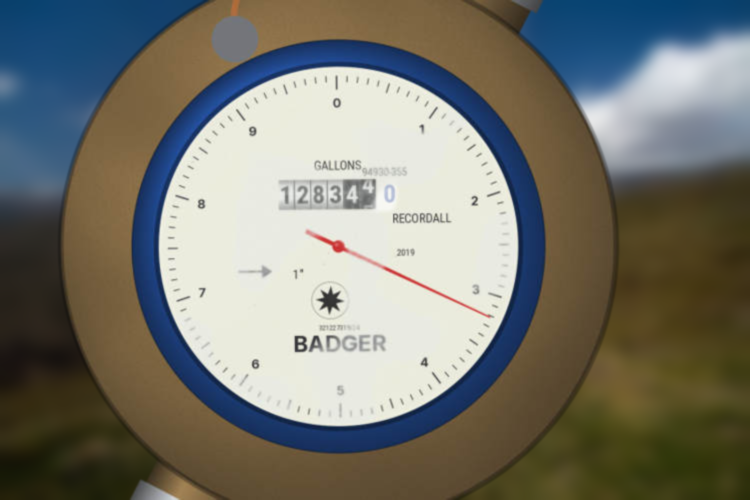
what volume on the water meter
1283443.2 gal
